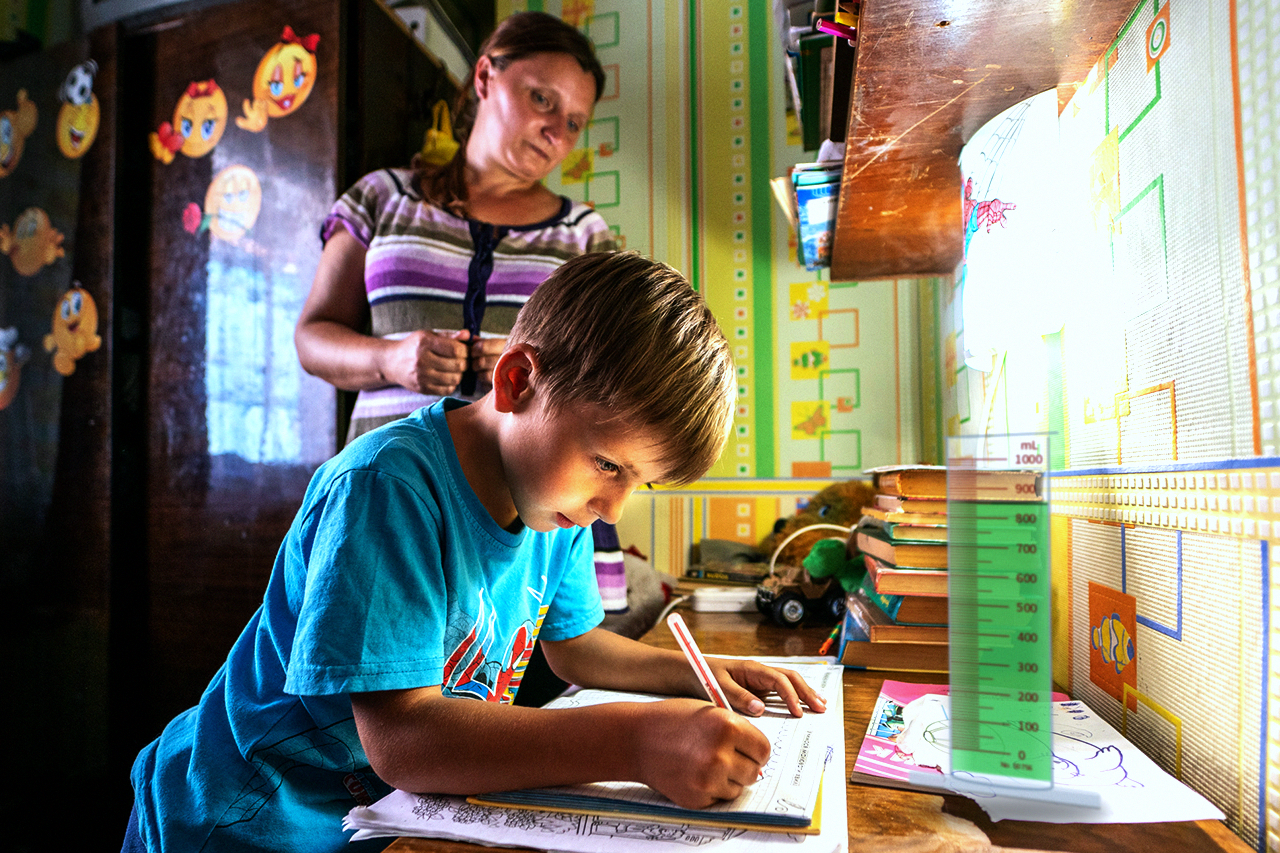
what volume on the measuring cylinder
850 mL
